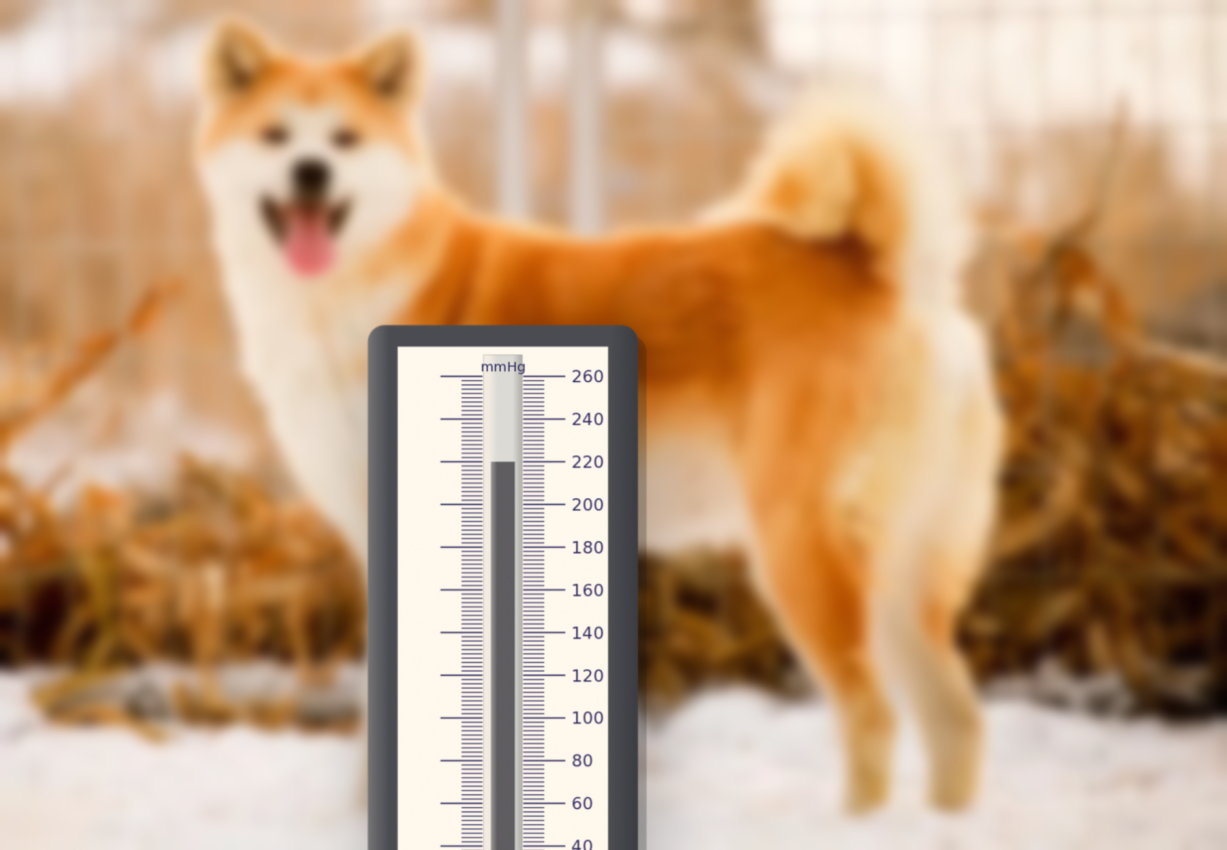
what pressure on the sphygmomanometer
220 mmHg
